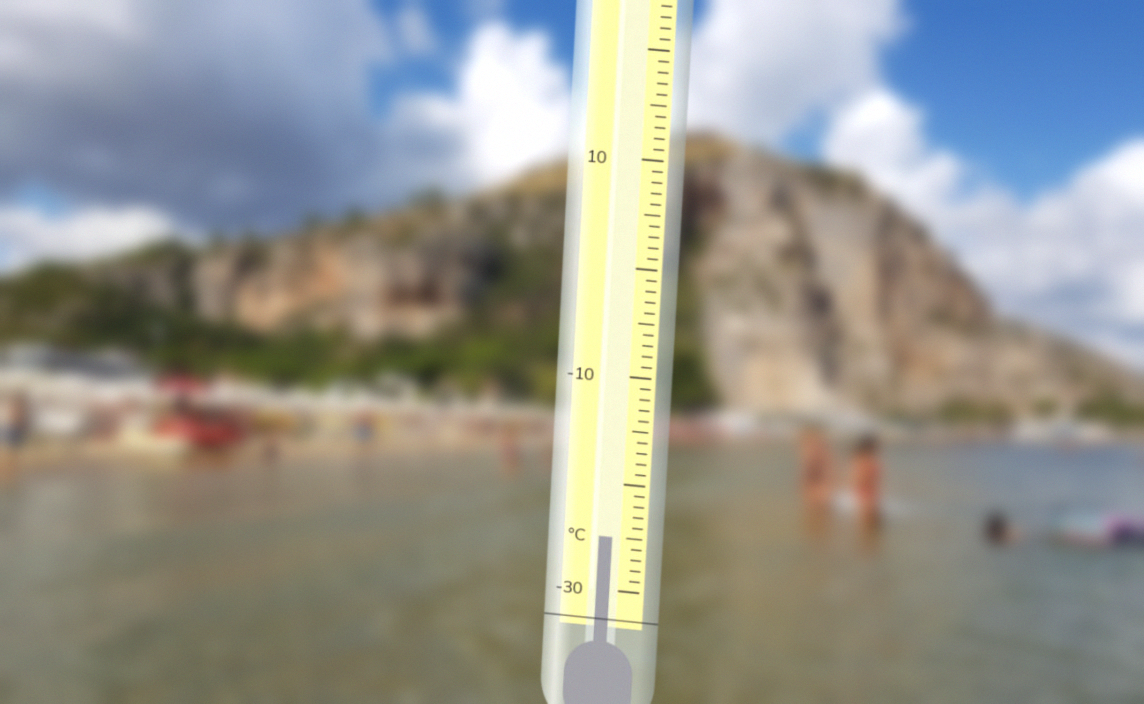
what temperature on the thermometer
-25 °C
